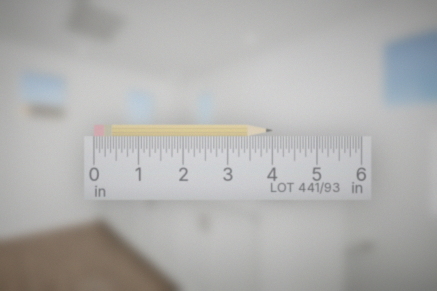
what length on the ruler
4 in
